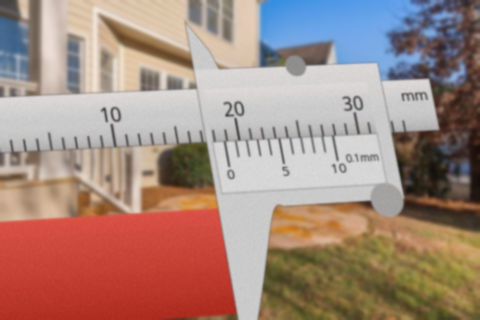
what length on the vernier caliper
18.8 mm
